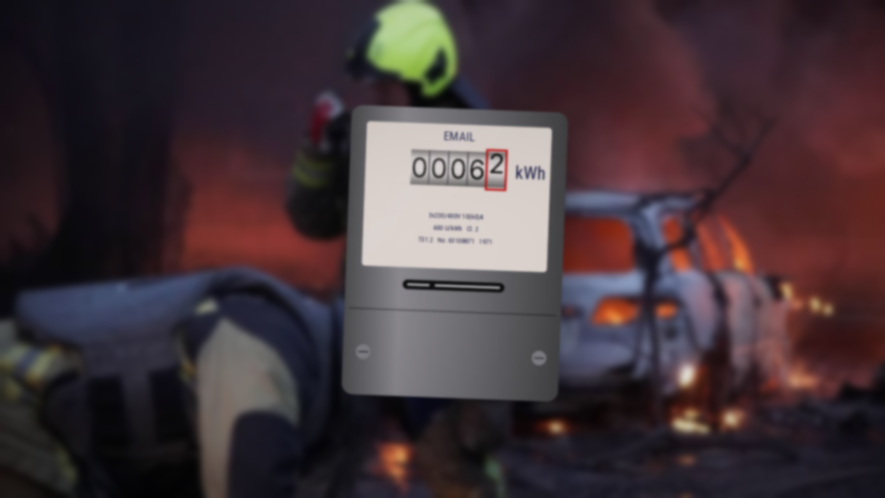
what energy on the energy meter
6.2 kWh
